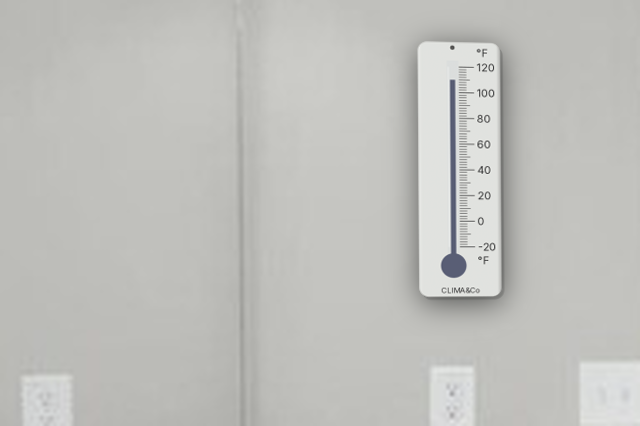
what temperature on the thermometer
110 °F
